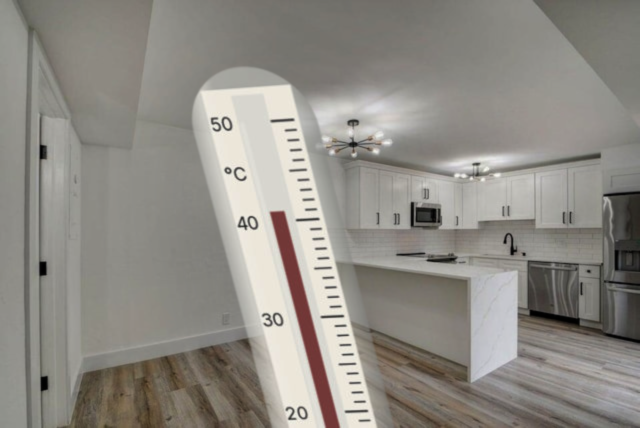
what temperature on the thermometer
41 °C
